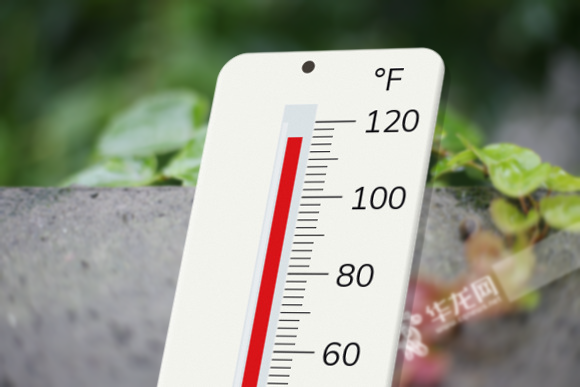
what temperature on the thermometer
116 °F
